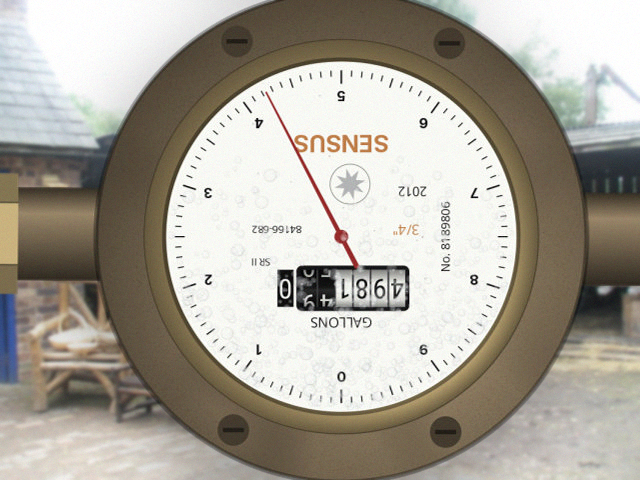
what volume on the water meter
4981494.2 gal
